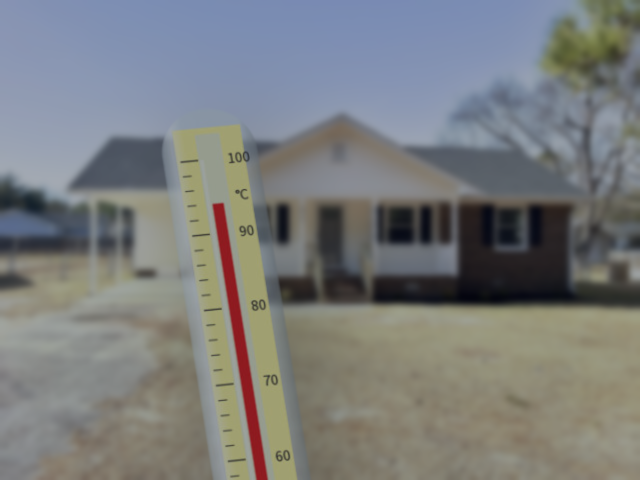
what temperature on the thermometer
94 °C
